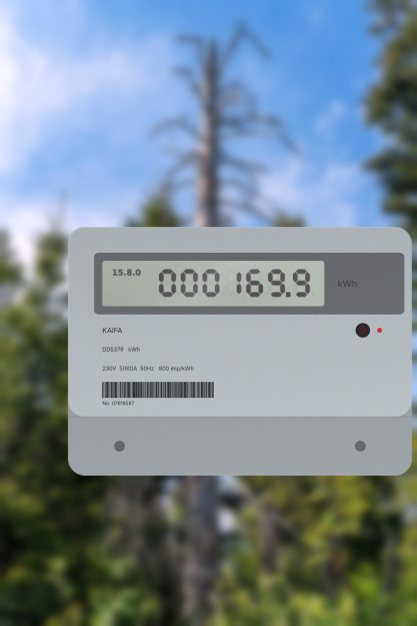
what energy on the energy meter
169.9 kWh
